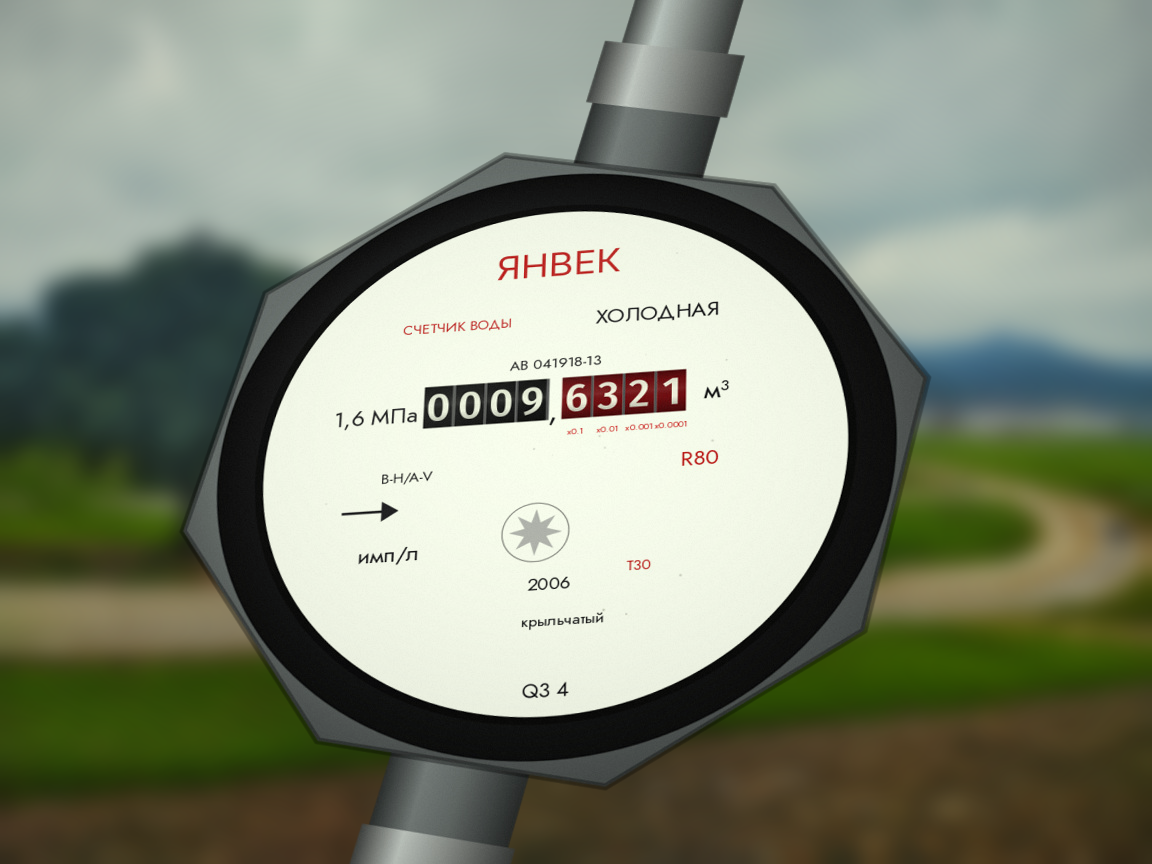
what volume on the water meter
9.6321 m³
